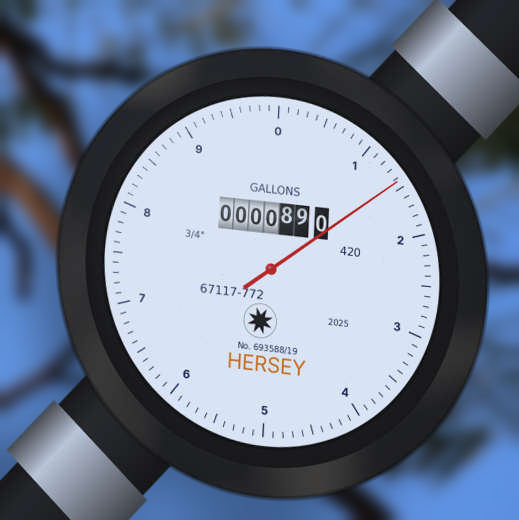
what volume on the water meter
891.4 gal
